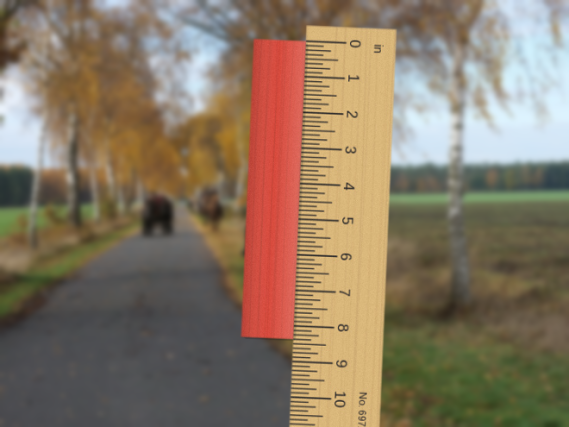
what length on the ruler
8.375 in
